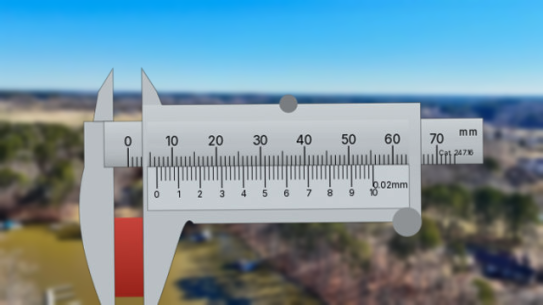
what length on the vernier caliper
6.5 mm
